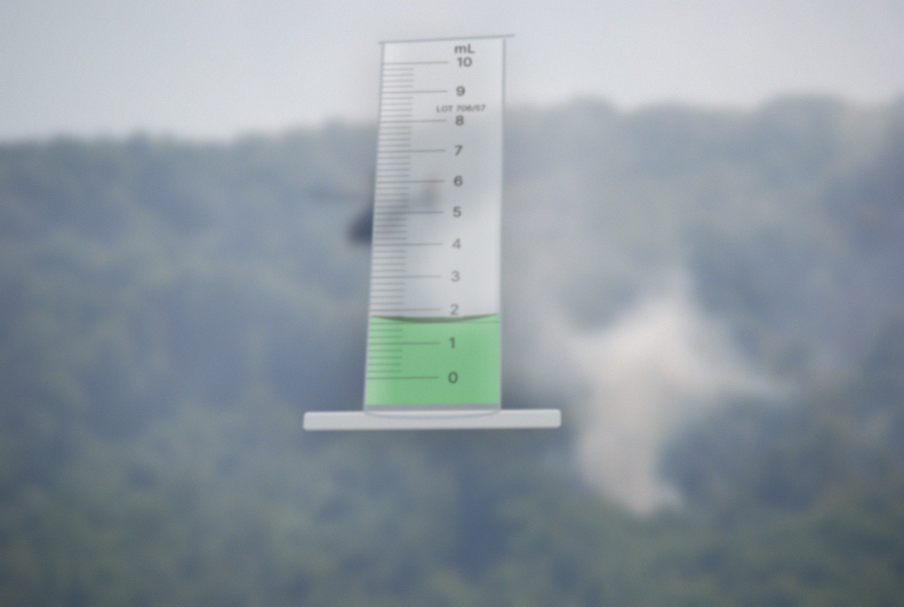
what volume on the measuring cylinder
1.6 mL
